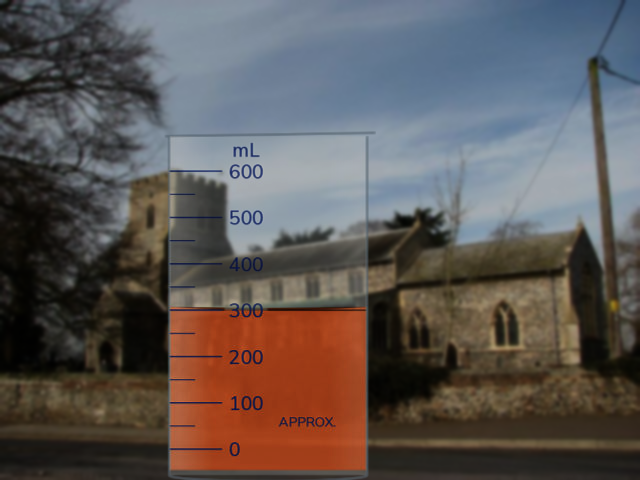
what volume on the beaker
300 mL
